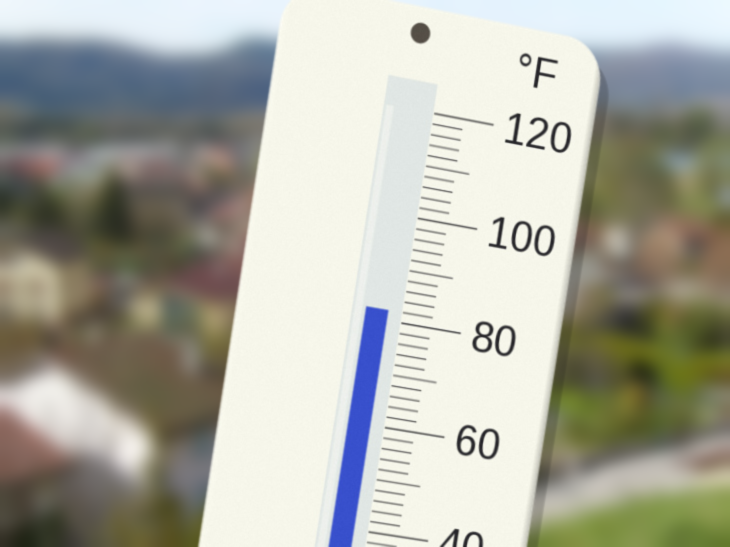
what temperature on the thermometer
82 °F
